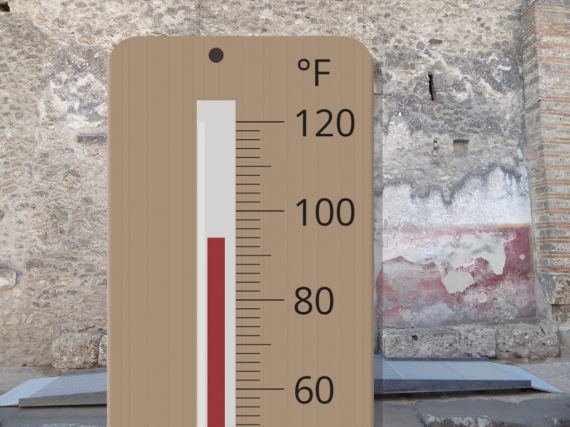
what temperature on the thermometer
94 °F
